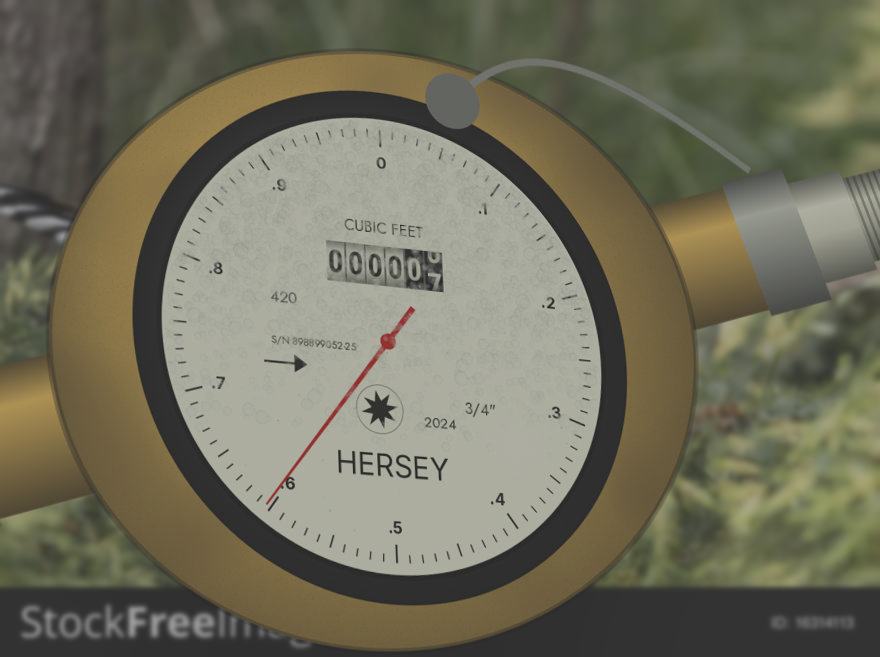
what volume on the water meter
6.60 ft³
